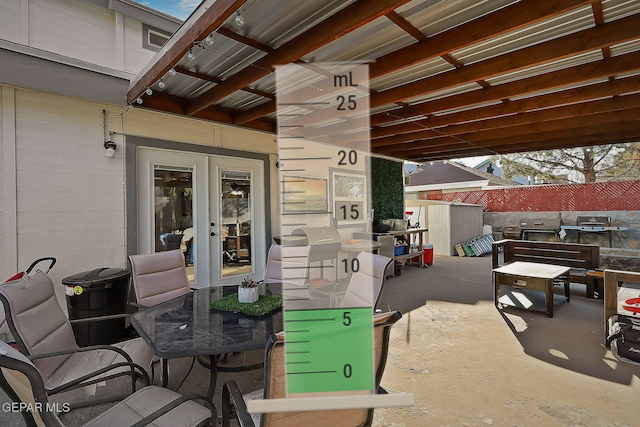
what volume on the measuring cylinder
6 mL
